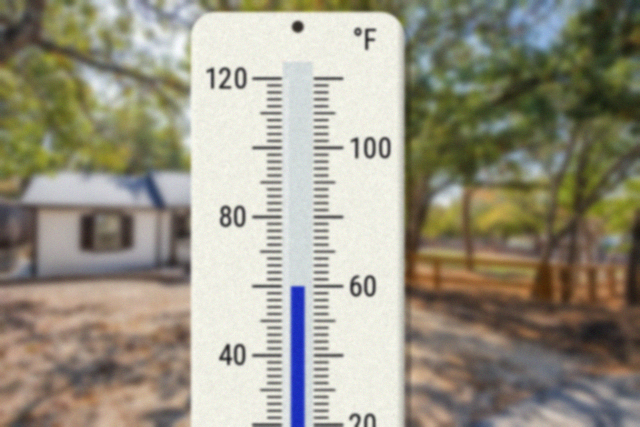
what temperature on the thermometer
60 °F
